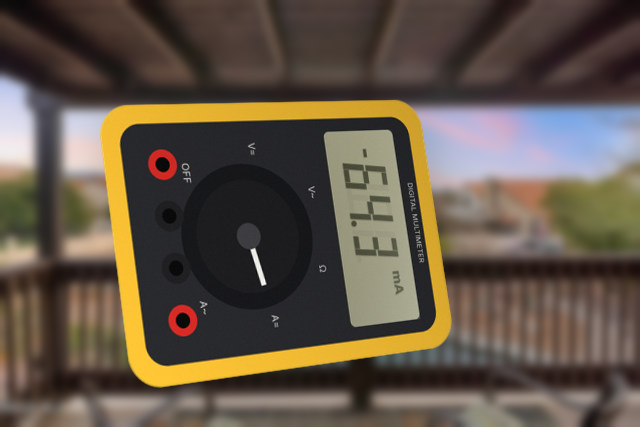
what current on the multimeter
-64.3 mA
